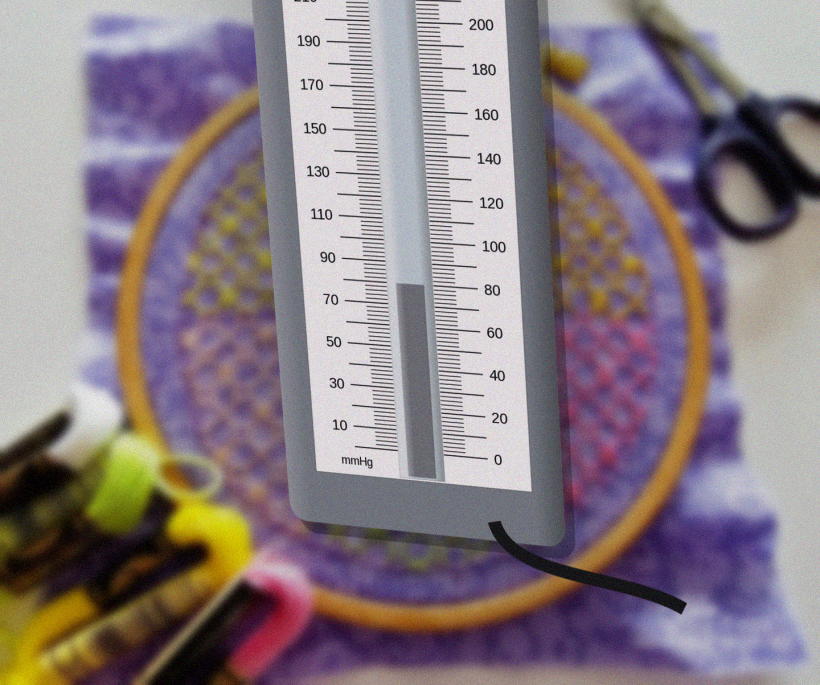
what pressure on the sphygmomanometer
80 mmHg
